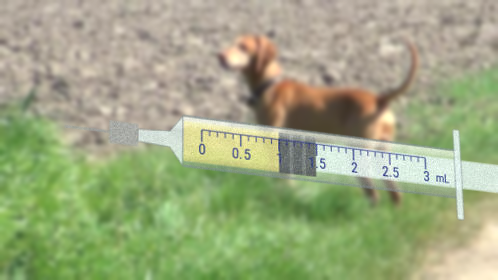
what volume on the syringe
1 mL
